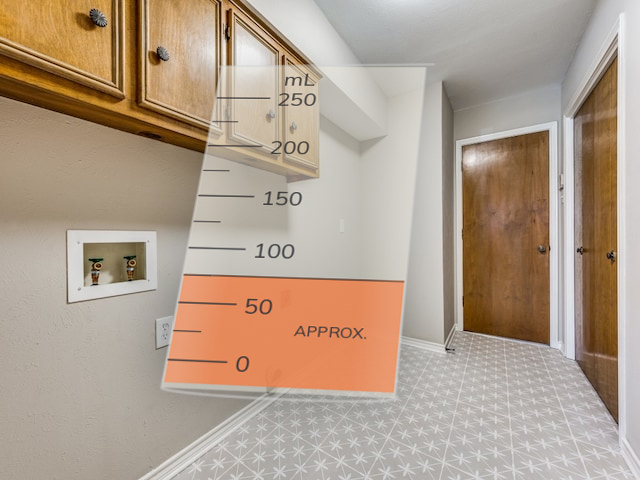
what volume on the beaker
75 mL
